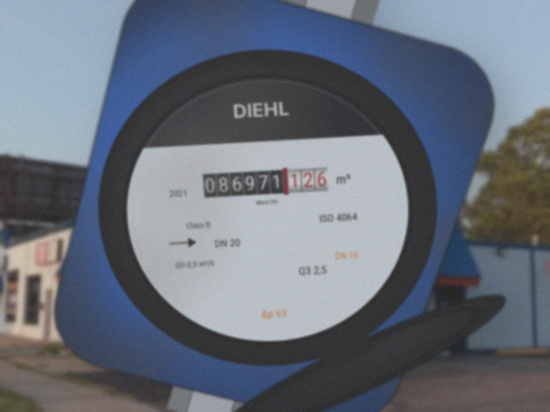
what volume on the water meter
86971.126 m³
